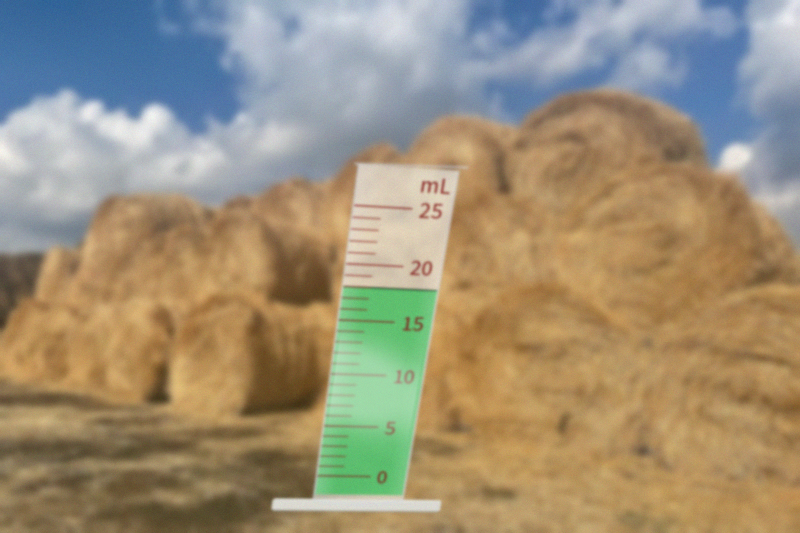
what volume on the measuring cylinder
18 mL
